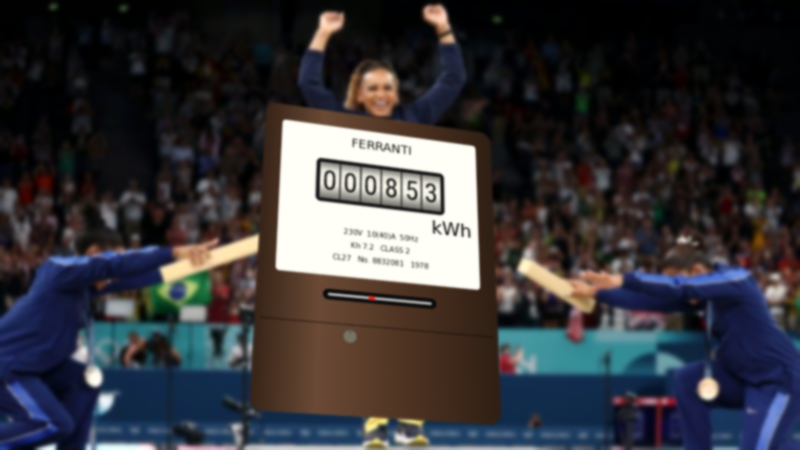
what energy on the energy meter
853 kWh
